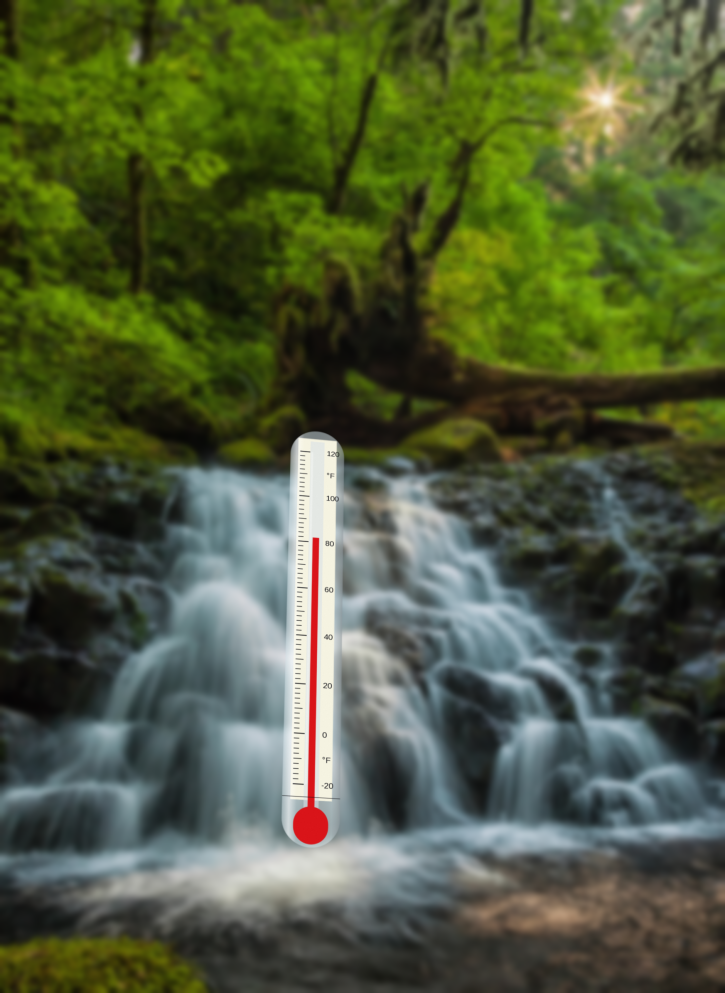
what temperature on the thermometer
82 °F
